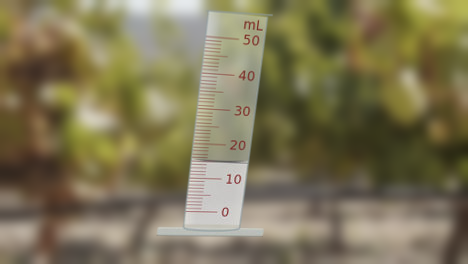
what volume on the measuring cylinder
15 mL
